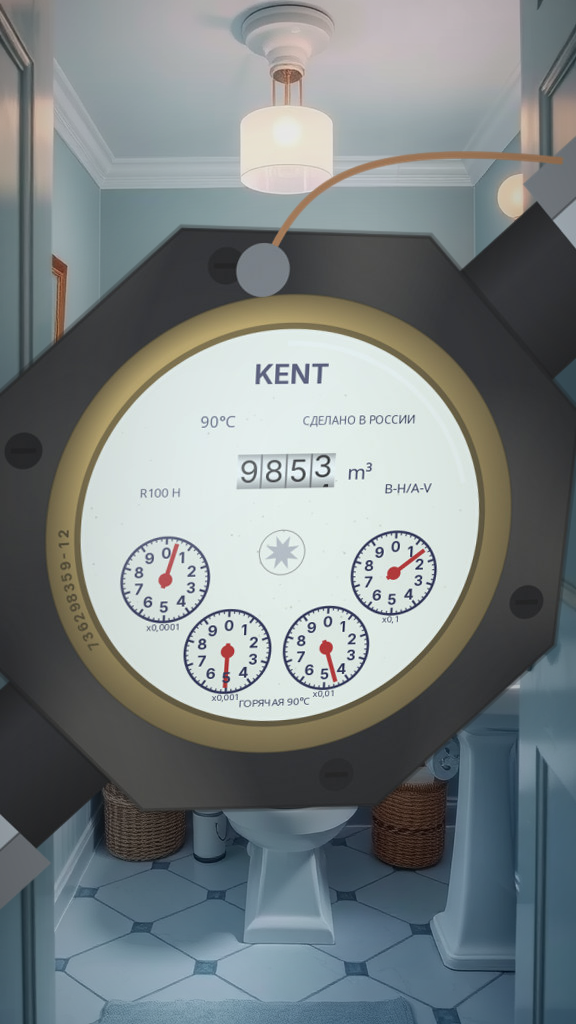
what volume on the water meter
9853.1450 m³
